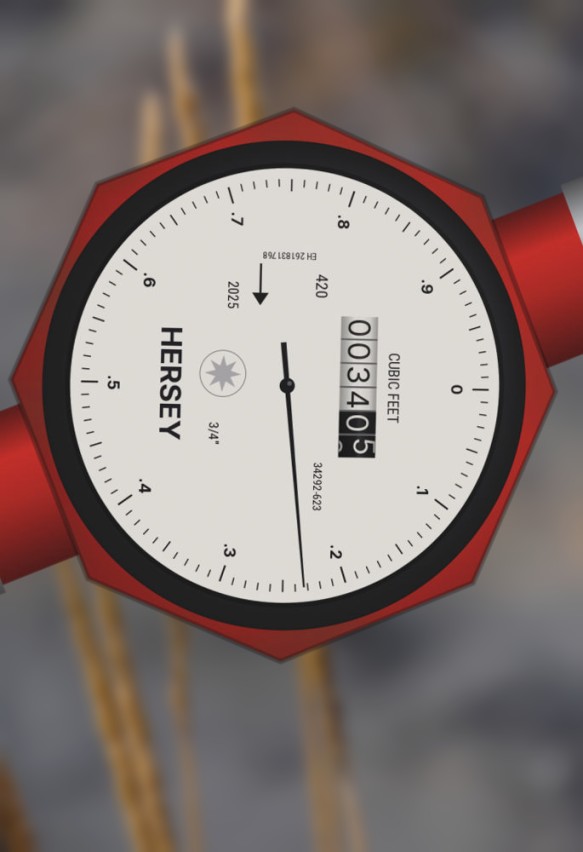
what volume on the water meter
3405.23 ft³
